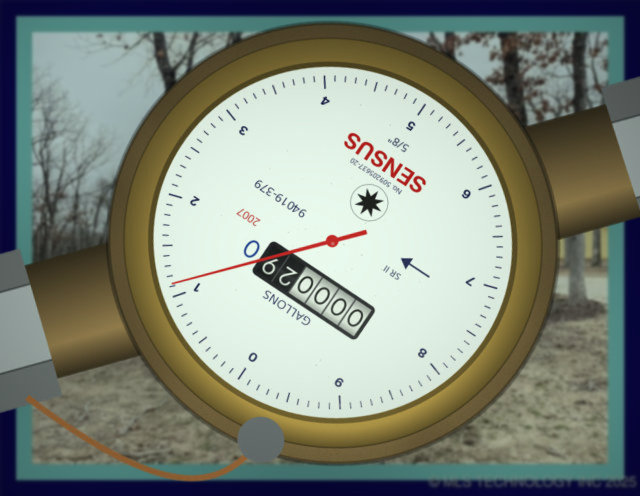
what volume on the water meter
291.1 gal
